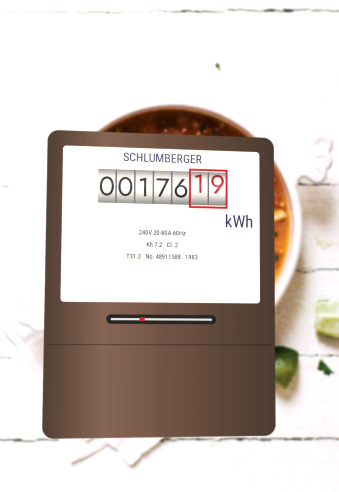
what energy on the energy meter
176.19 kWh
